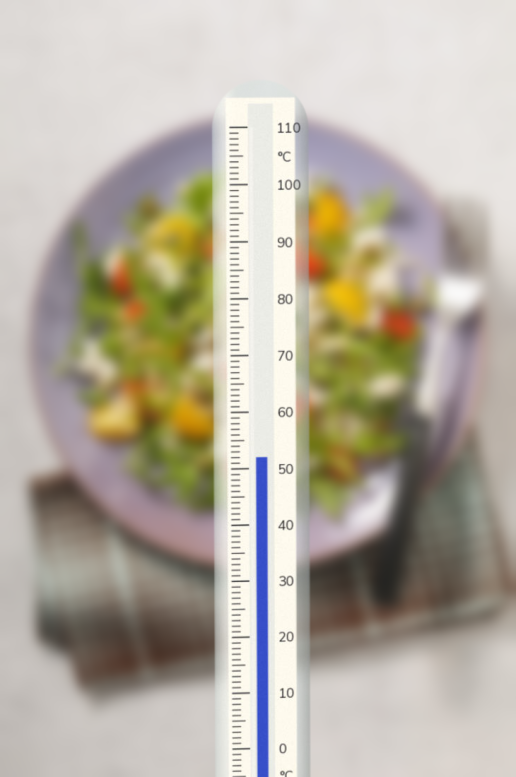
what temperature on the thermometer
52 °C
